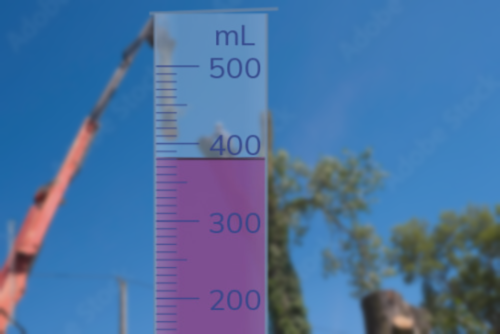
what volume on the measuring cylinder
380 mL
